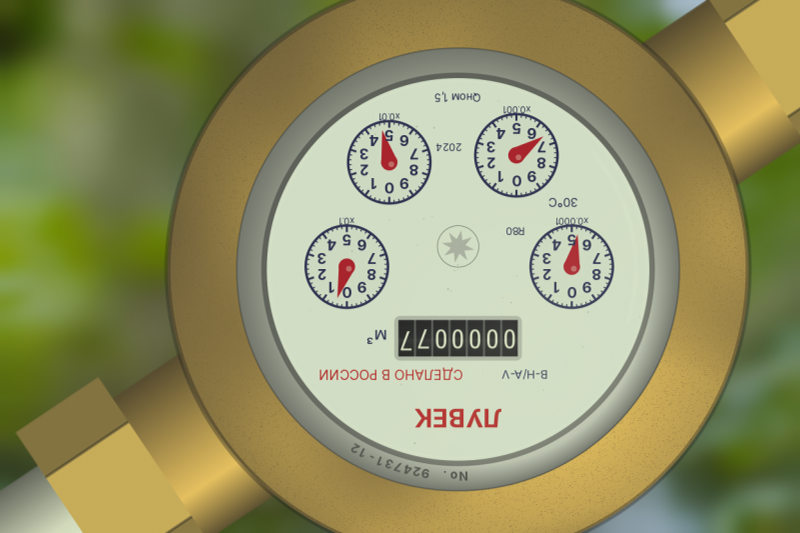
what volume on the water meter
77.0465 m³
